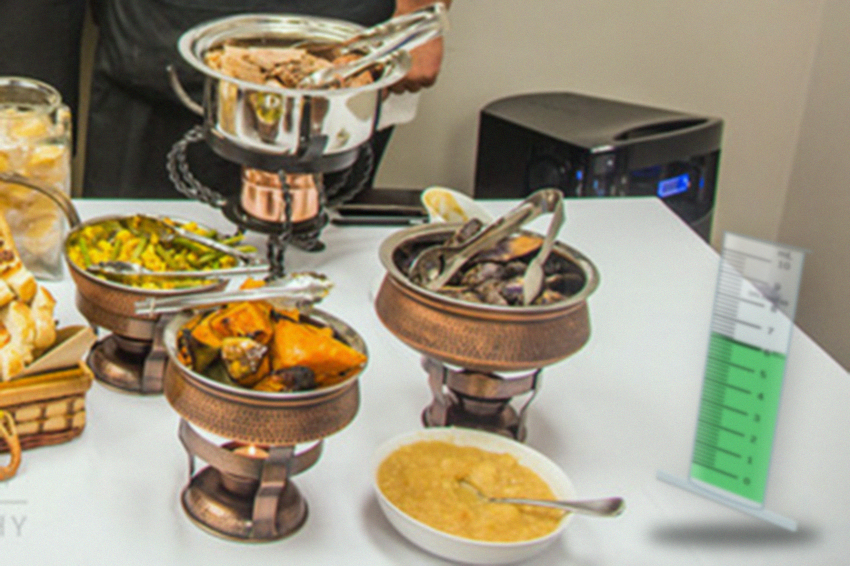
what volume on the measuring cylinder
6 mL
